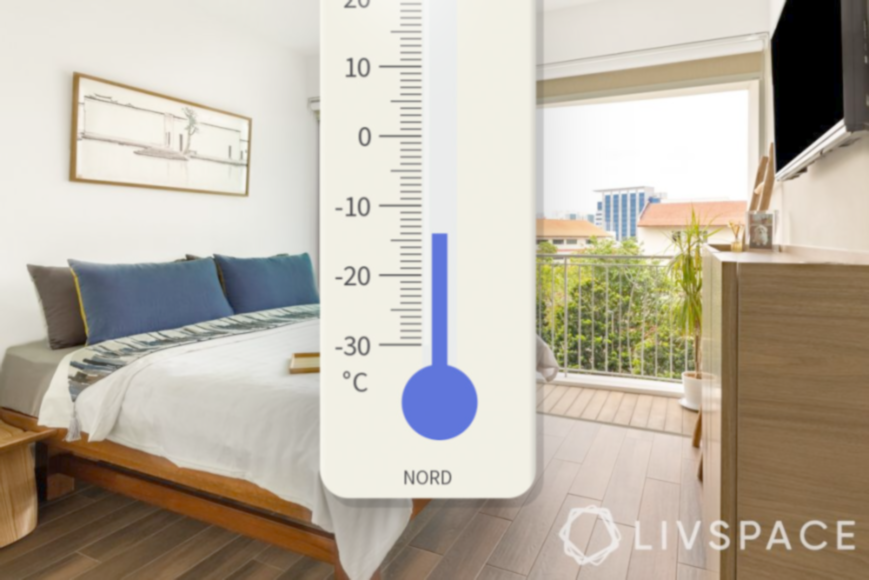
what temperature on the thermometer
-14 °C
